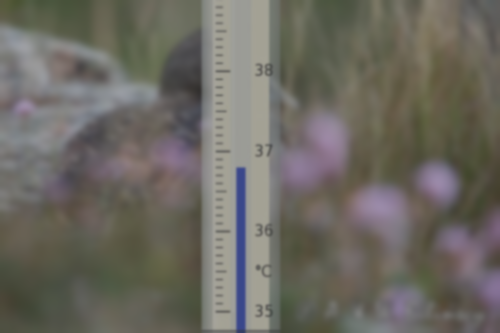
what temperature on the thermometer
36.8 °C
